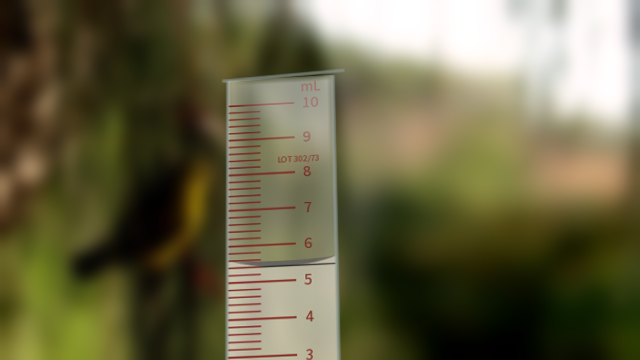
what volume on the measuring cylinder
5.4 mL
